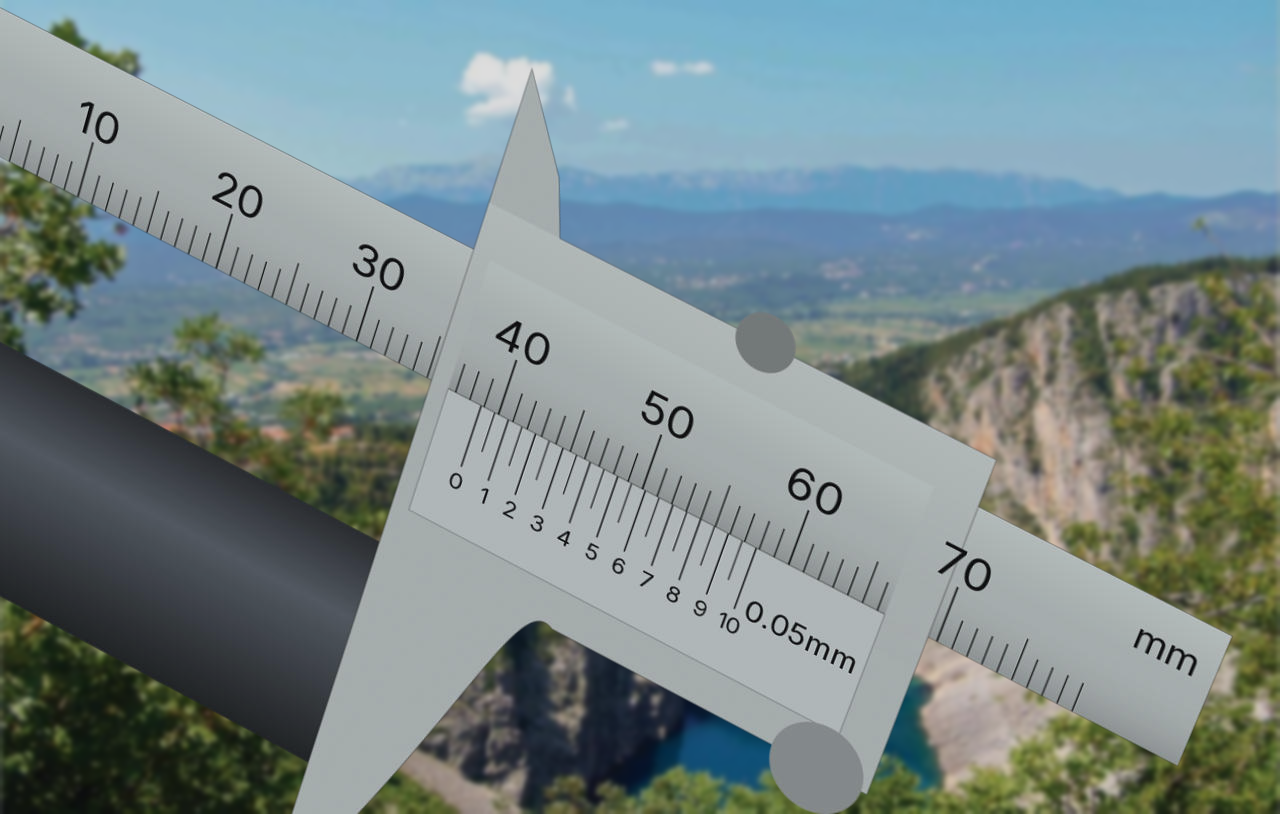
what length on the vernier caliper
38.8 mm
